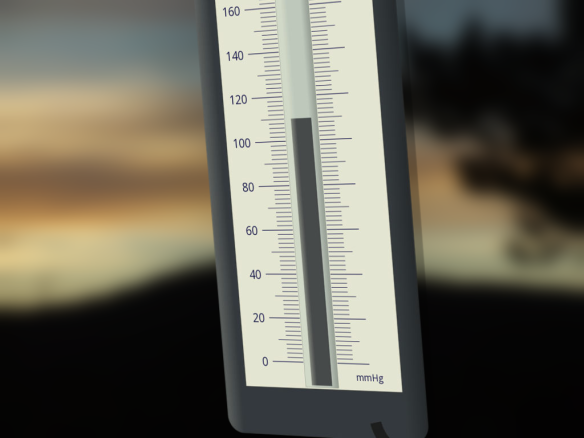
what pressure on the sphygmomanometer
110 mmHg
